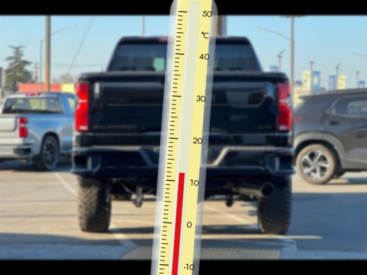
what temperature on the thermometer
12 °C
